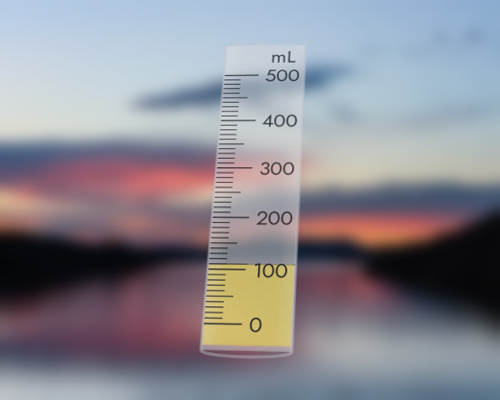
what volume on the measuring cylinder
110 mL
